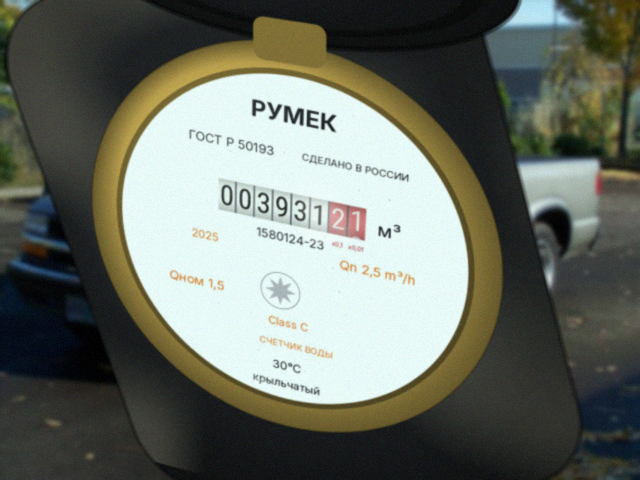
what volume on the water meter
3931.21 m³
